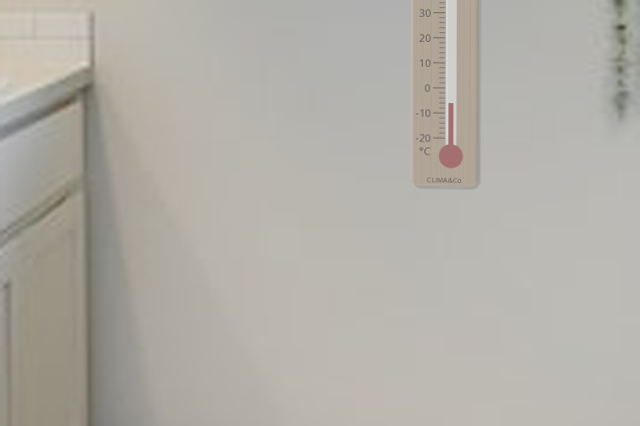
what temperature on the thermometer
-6 °C
